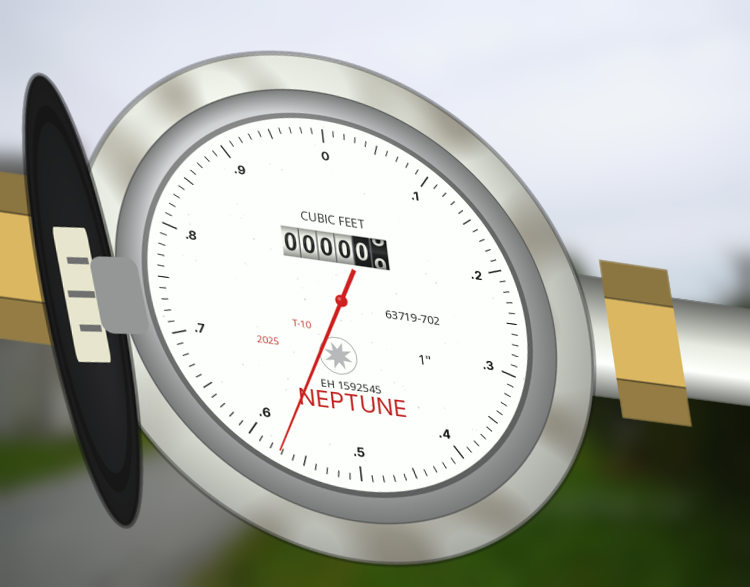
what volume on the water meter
8.57 ft³
